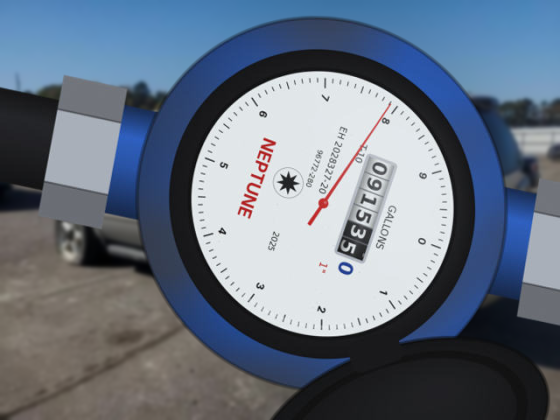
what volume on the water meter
915347.9 gal
